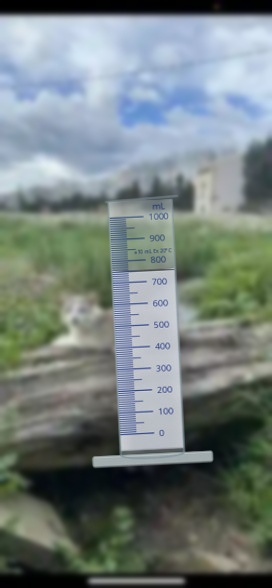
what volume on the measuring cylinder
750 mL
